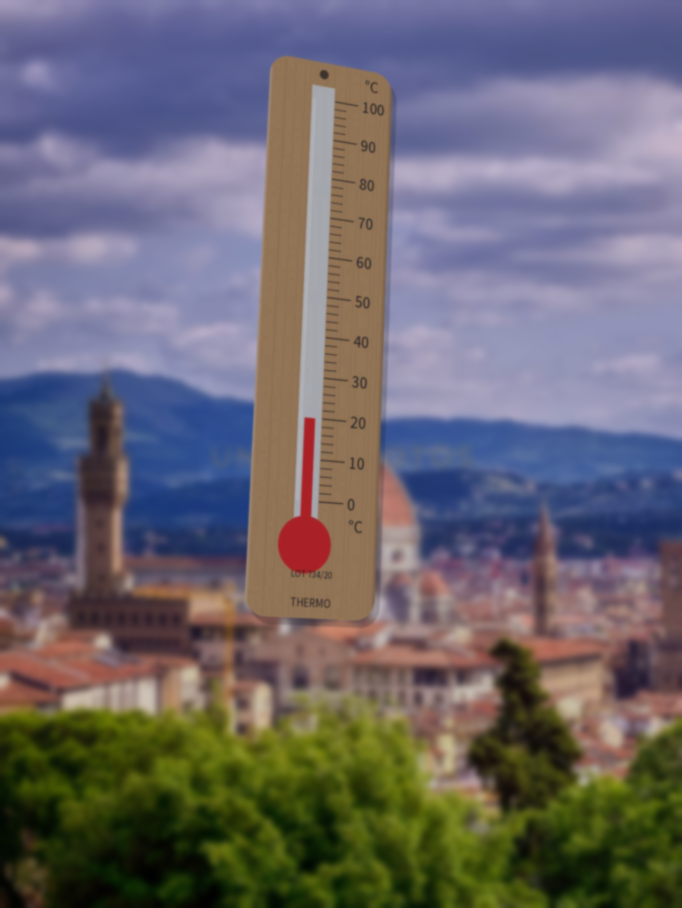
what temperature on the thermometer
20 °C
